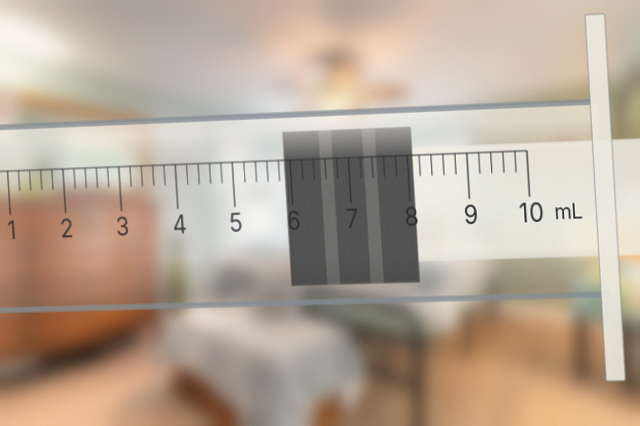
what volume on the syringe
5.9 mL
